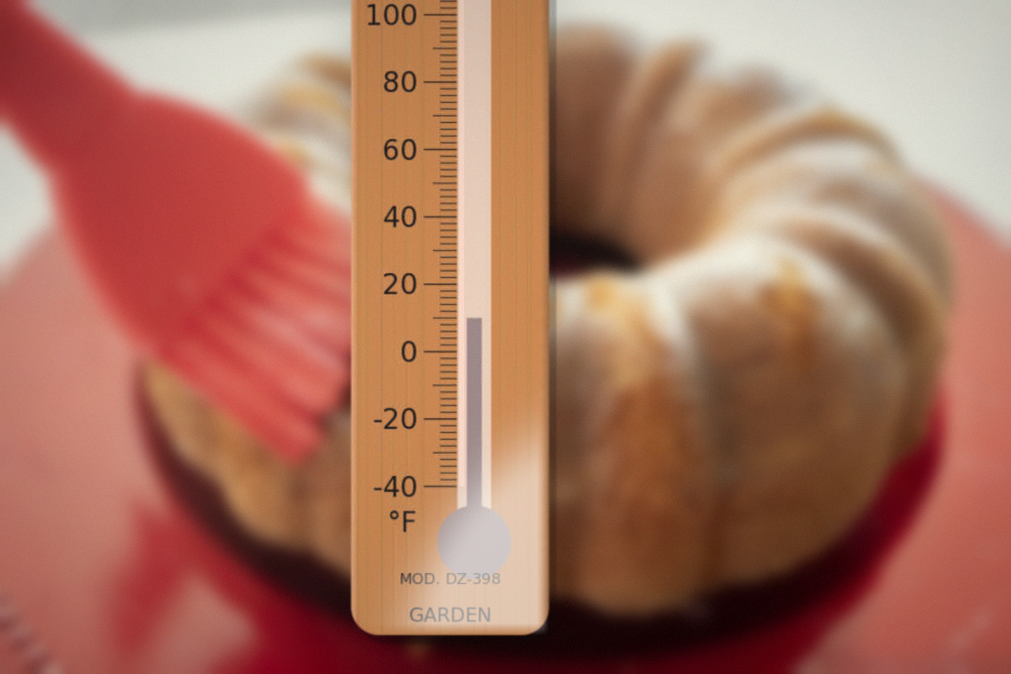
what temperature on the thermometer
10 °F
